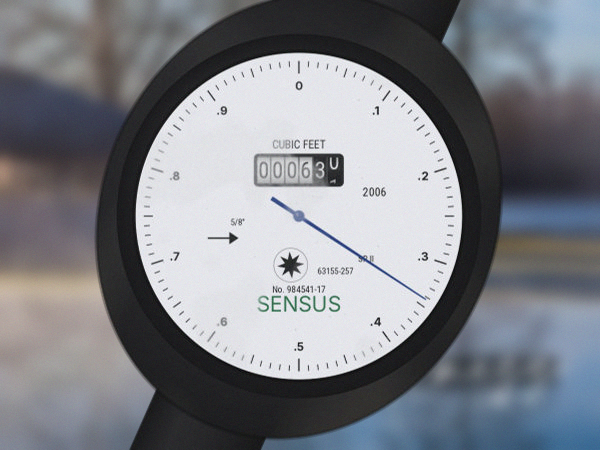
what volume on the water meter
630.34 ft³
